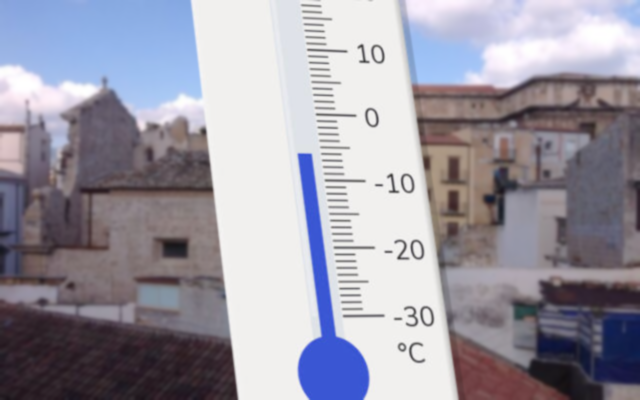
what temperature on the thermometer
-6 °C
